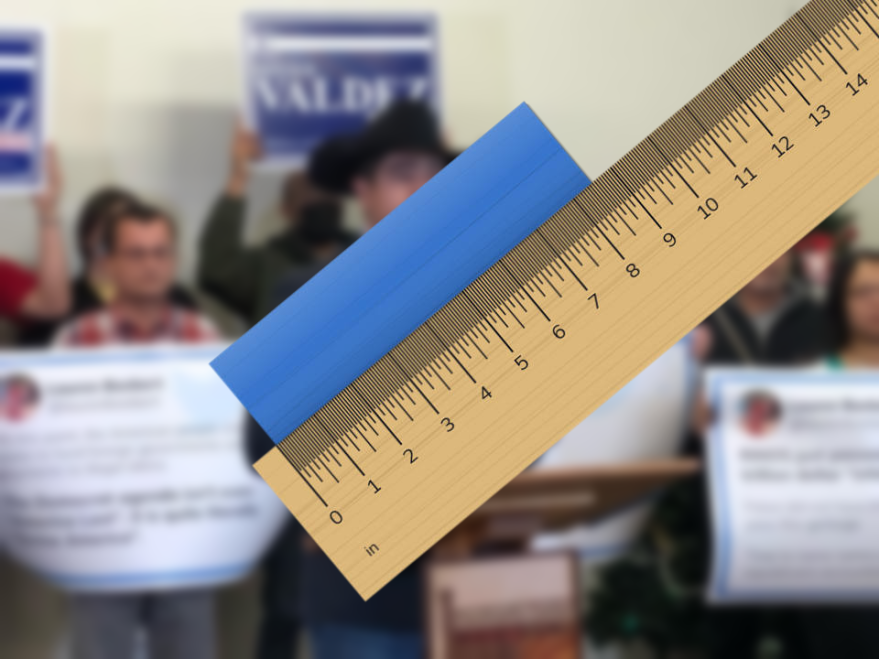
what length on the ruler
8.5 in
